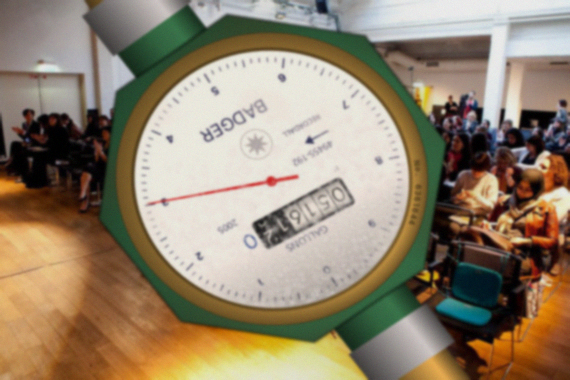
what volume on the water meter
516123.0 gal
